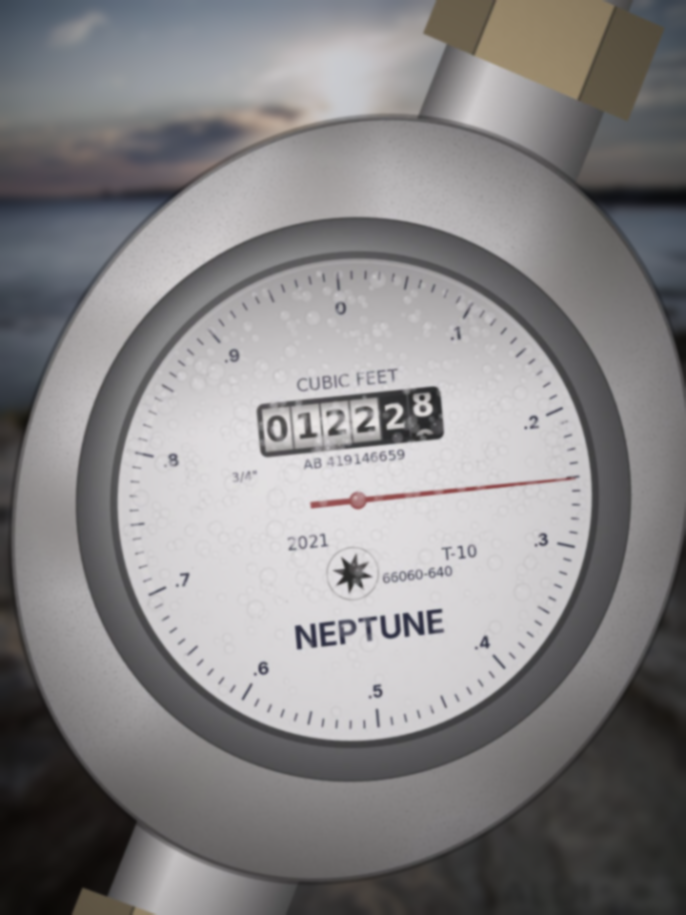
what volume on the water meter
12228.25 ft³
